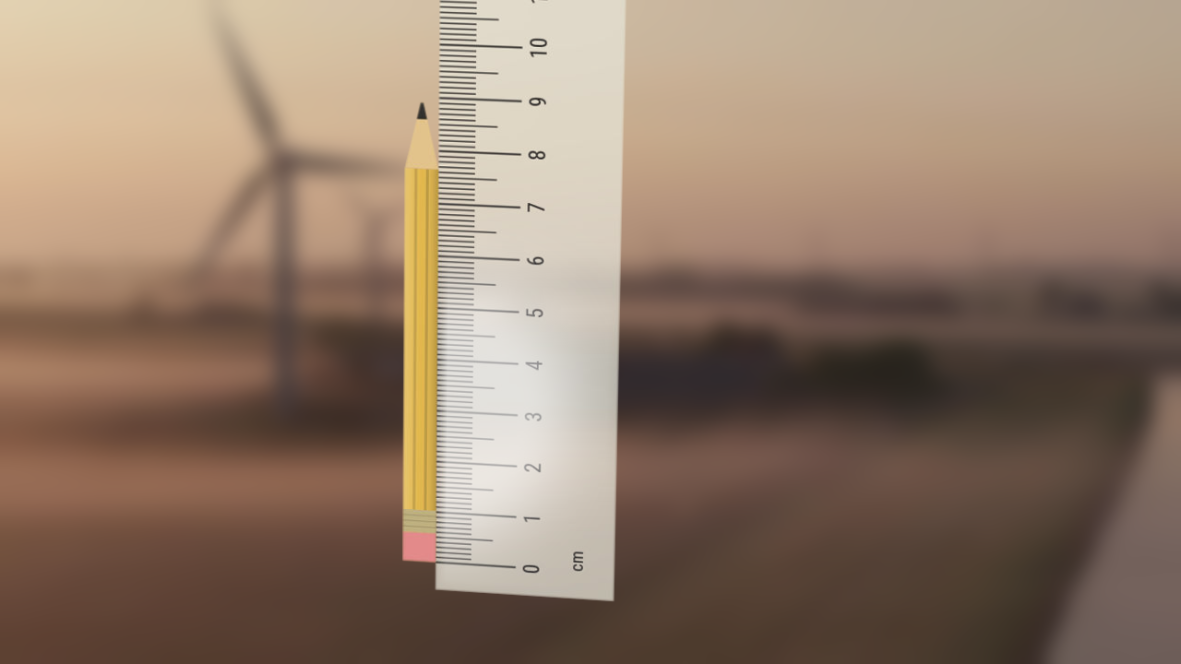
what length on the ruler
8.9 cm
